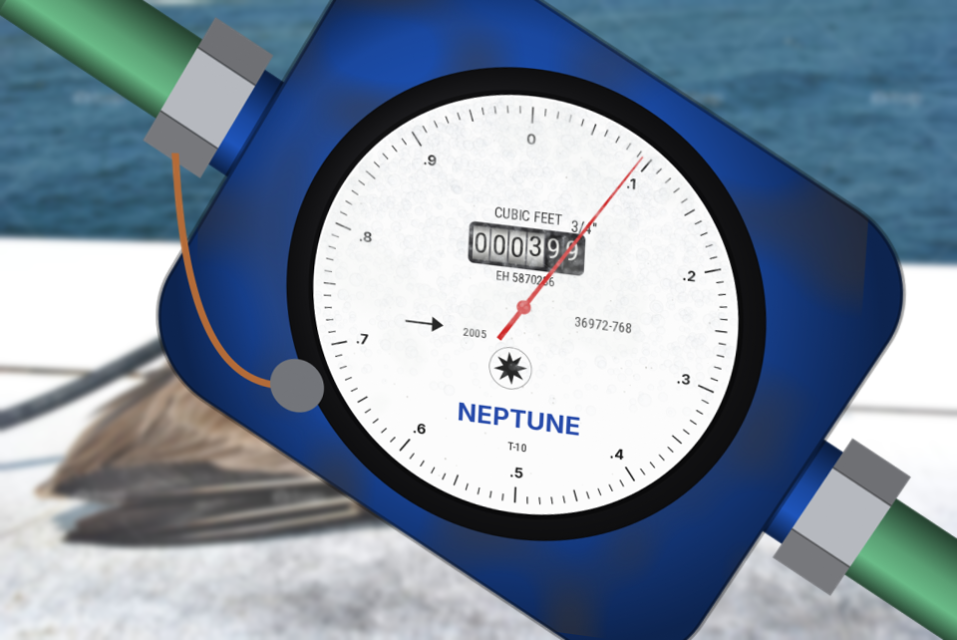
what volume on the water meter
399.09 ft³
